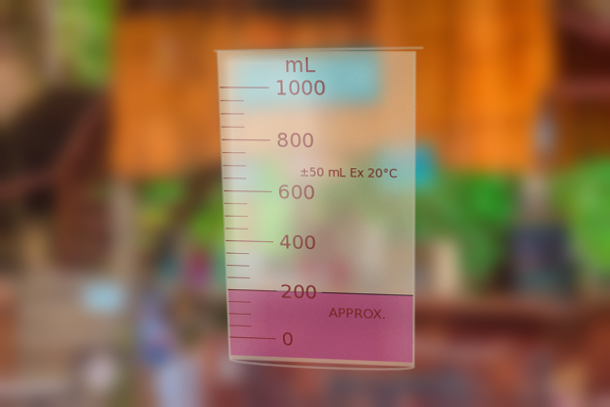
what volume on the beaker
200 mL
